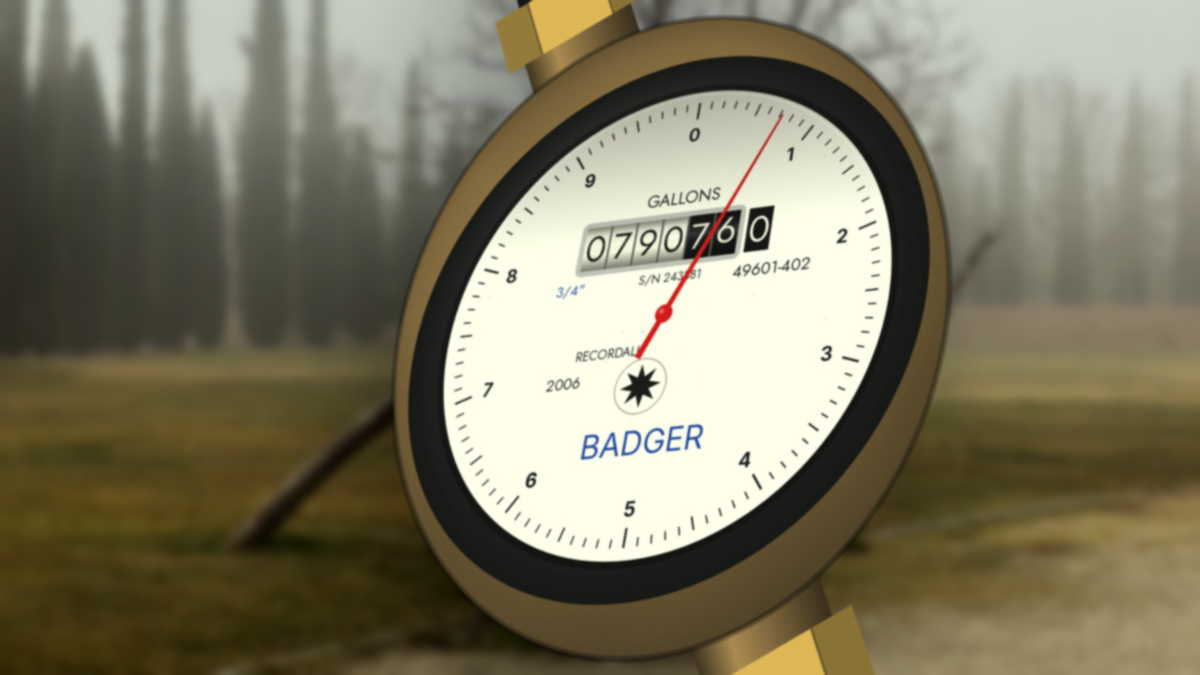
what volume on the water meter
790760.7 gal
